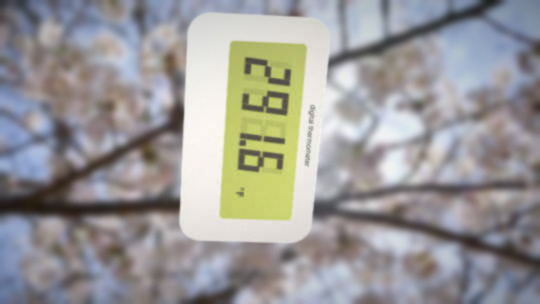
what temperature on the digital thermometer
291.6 °F
